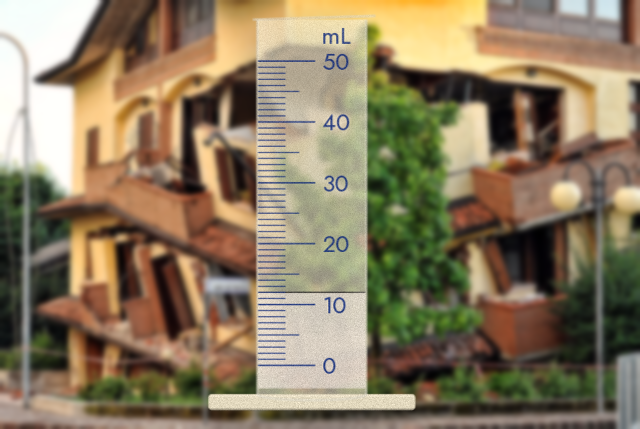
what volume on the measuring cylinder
12 mL
